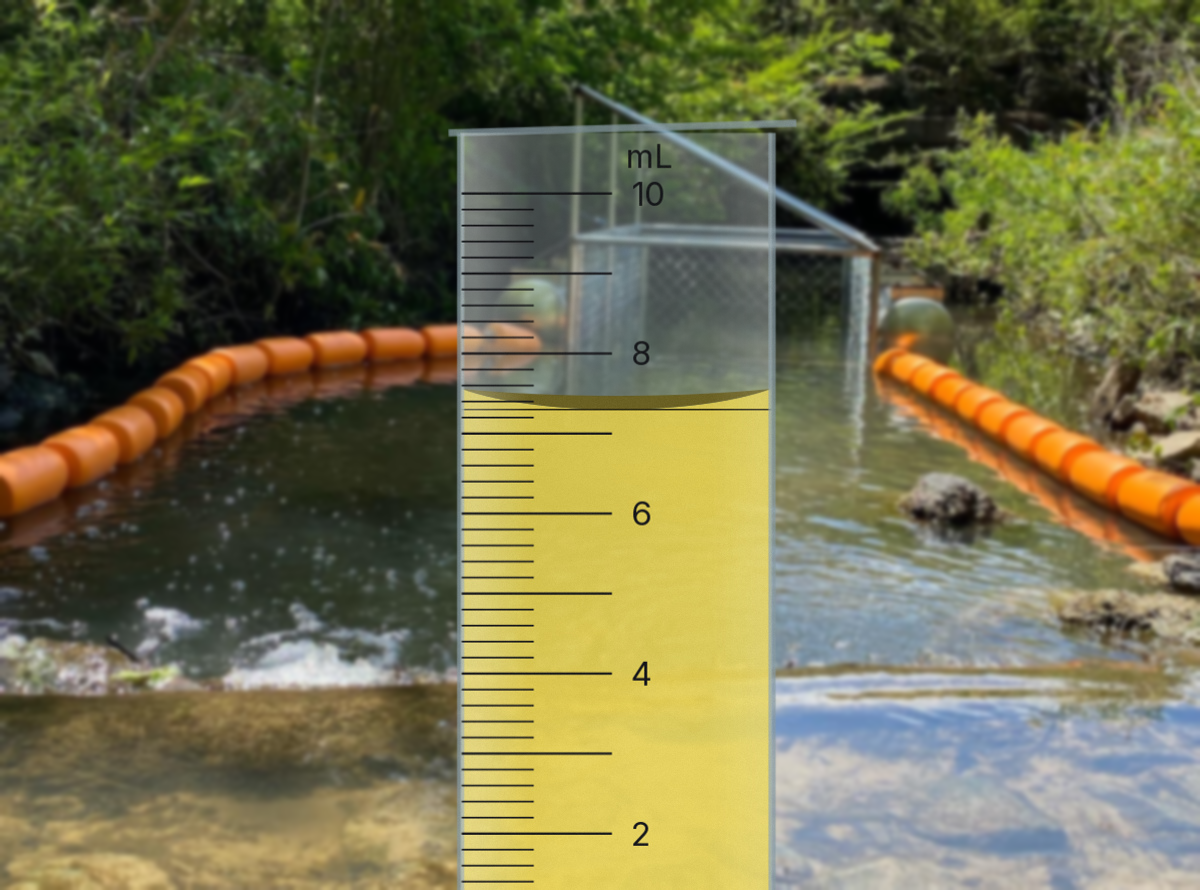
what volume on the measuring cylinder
7.3 mL
